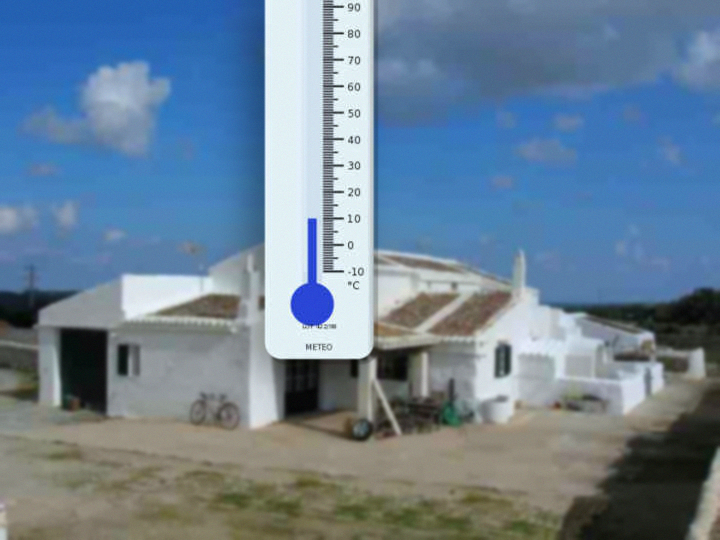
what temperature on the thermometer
10 °C
